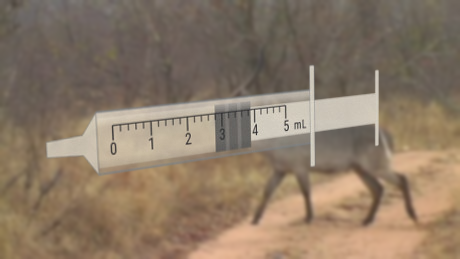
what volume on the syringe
2.8 mL
